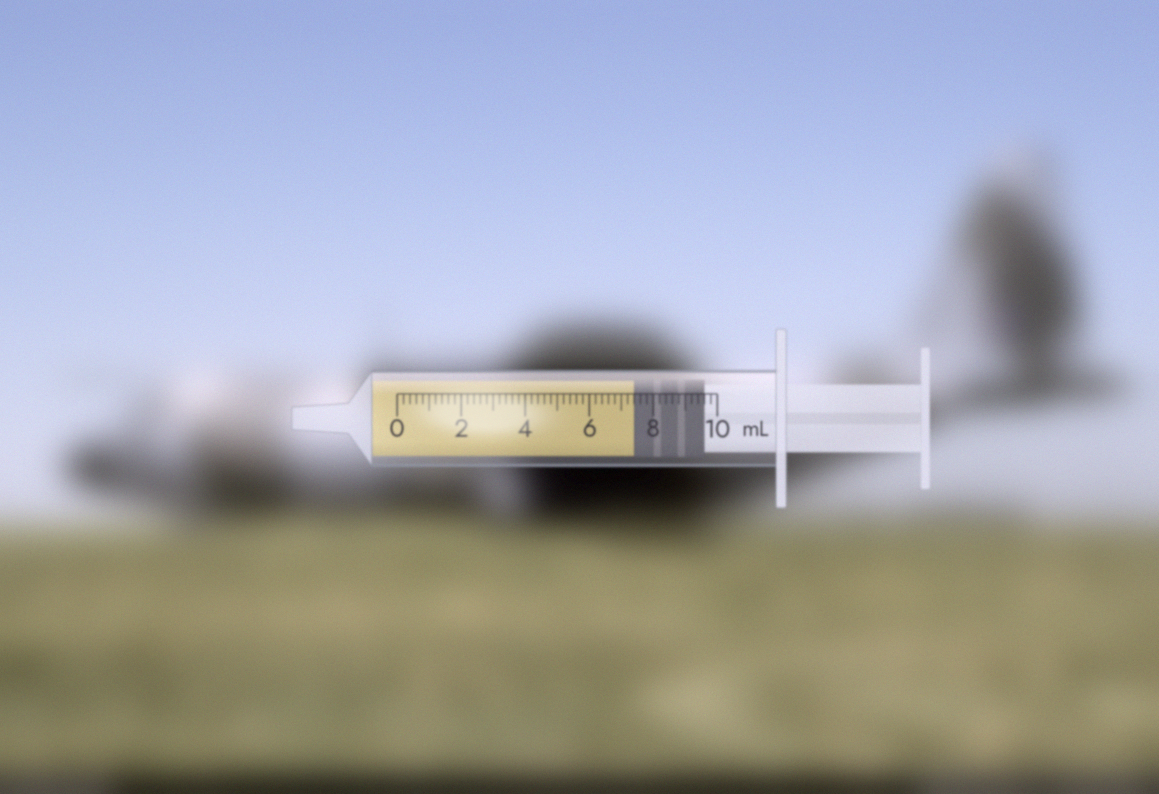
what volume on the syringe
7.4 mL
